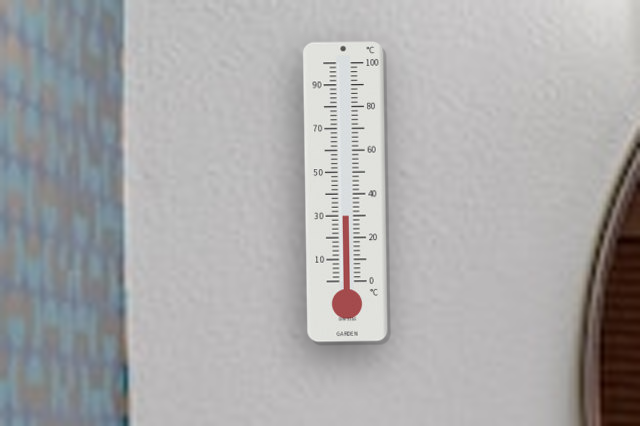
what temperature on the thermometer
30 °C
